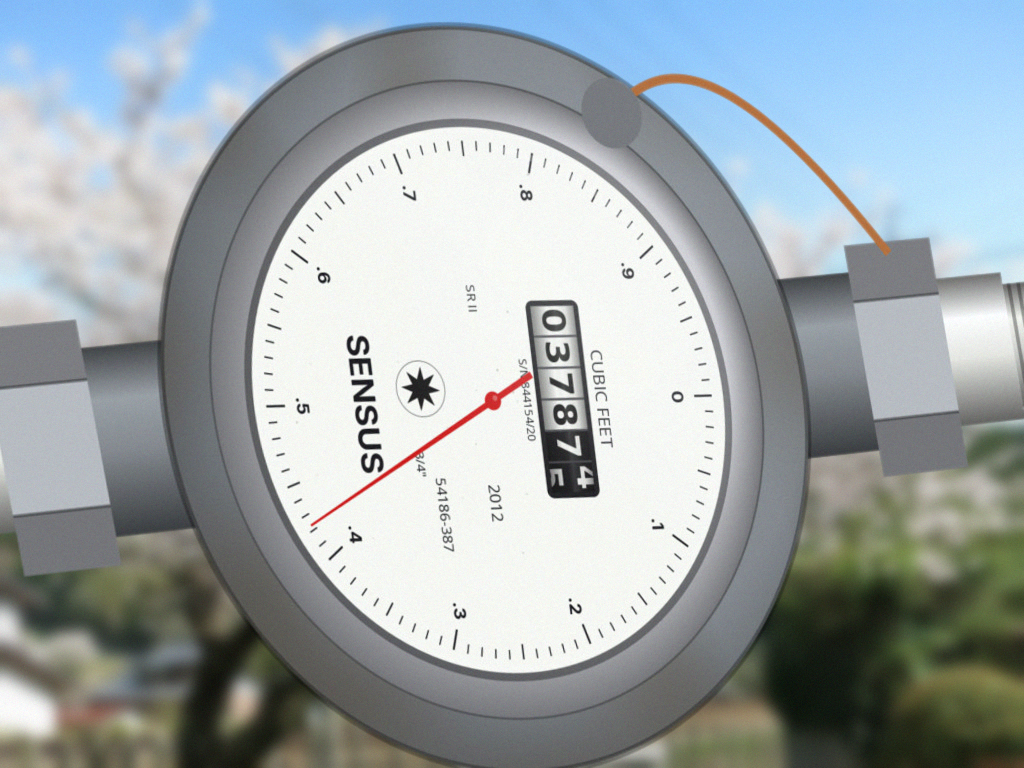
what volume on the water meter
37874.42 ft³
